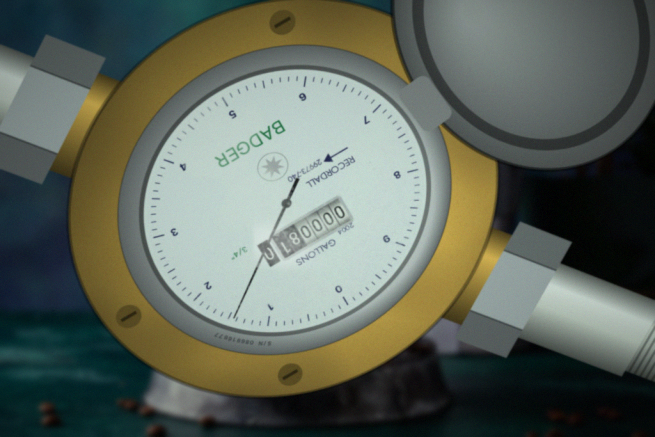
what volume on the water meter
811.4 gal
